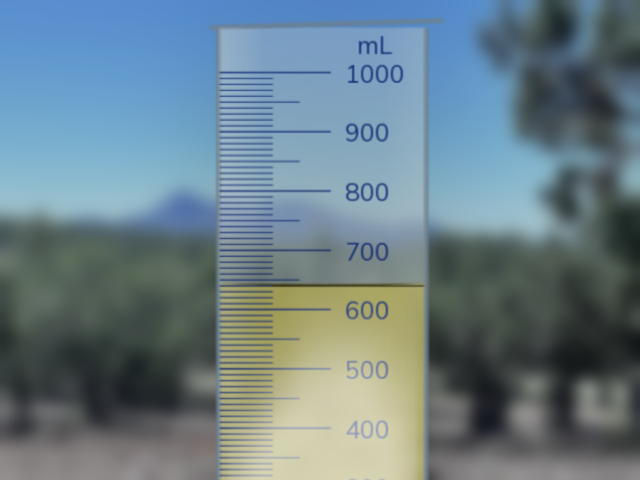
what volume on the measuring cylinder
640 mL
